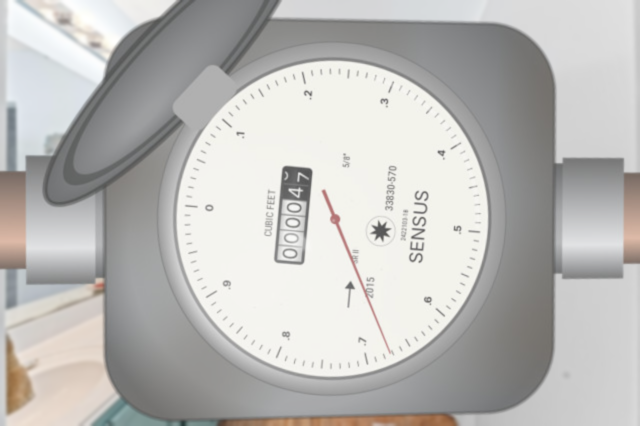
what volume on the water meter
46.67 ft³
